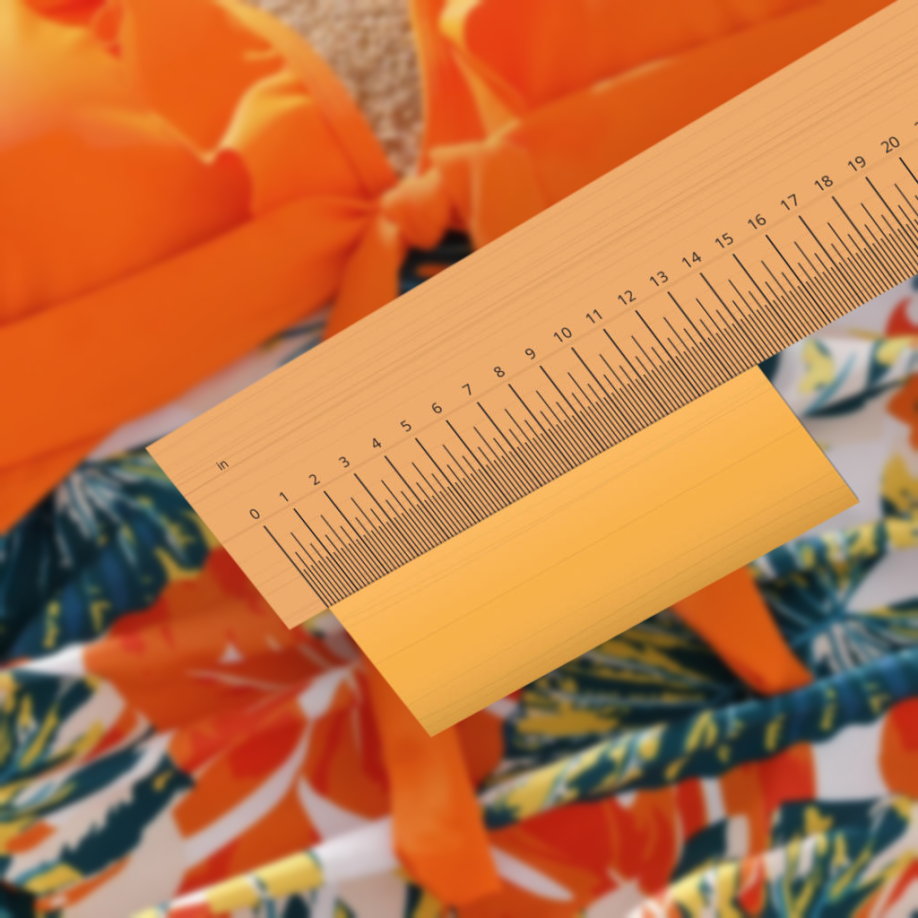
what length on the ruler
13.75 in
